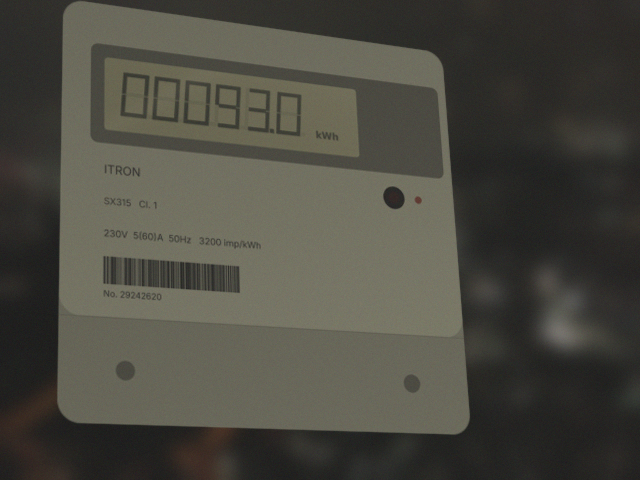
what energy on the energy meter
93.0 kWh
